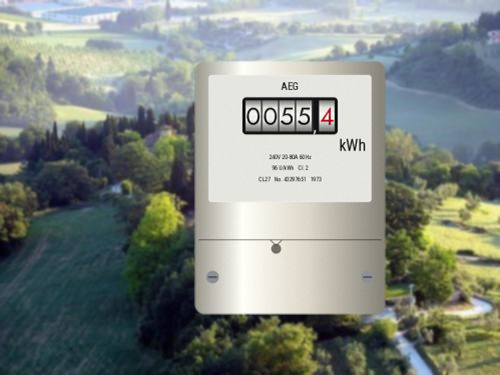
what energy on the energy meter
55.4 kWh
